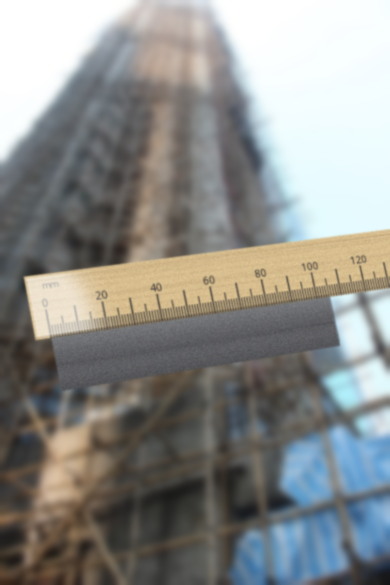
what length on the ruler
105 mm
